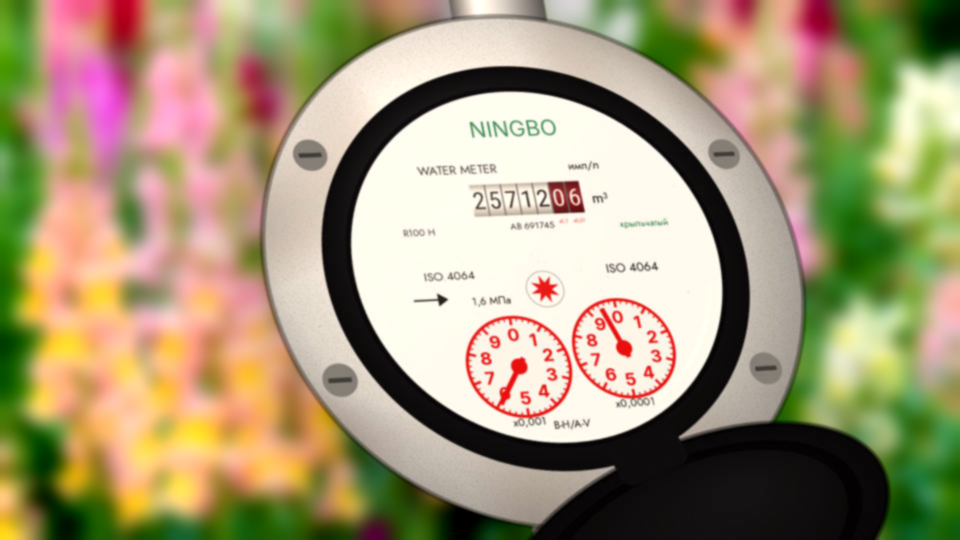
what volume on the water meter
25712.0659 m³
